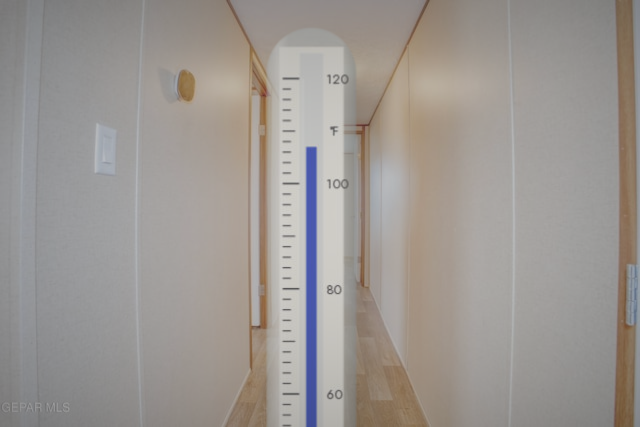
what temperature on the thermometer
107 °F
